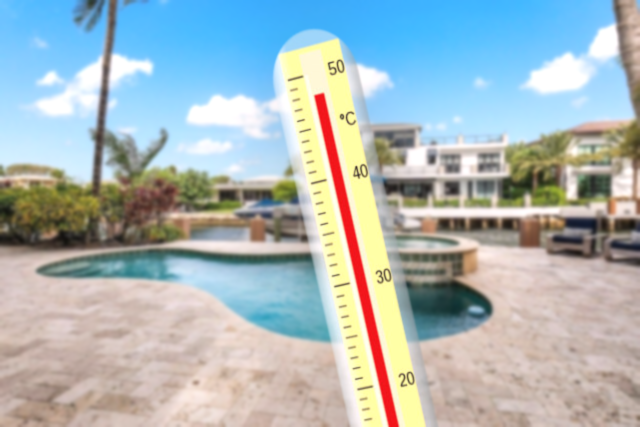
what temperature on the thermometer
48 °C
